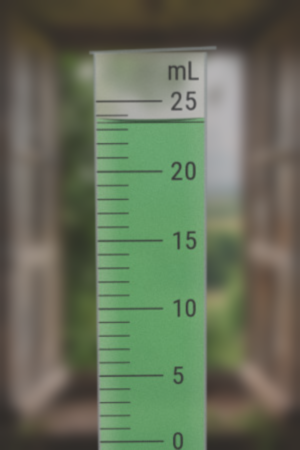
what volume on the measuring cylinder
23.5 mL
